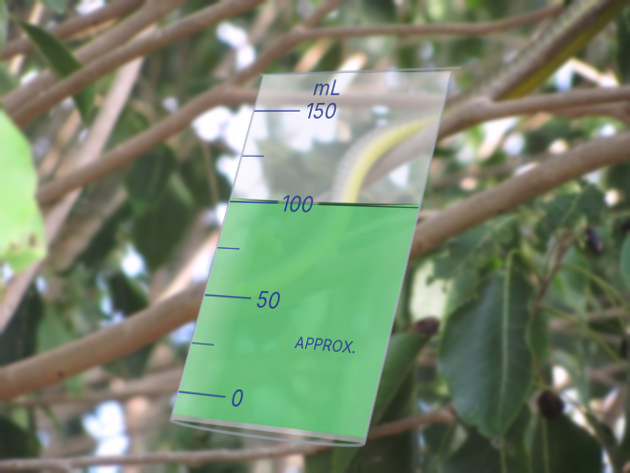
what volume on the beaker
100 mL
